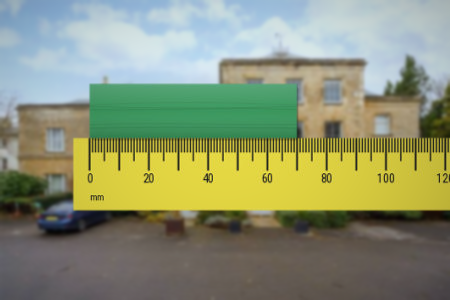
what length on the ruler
70 mm
